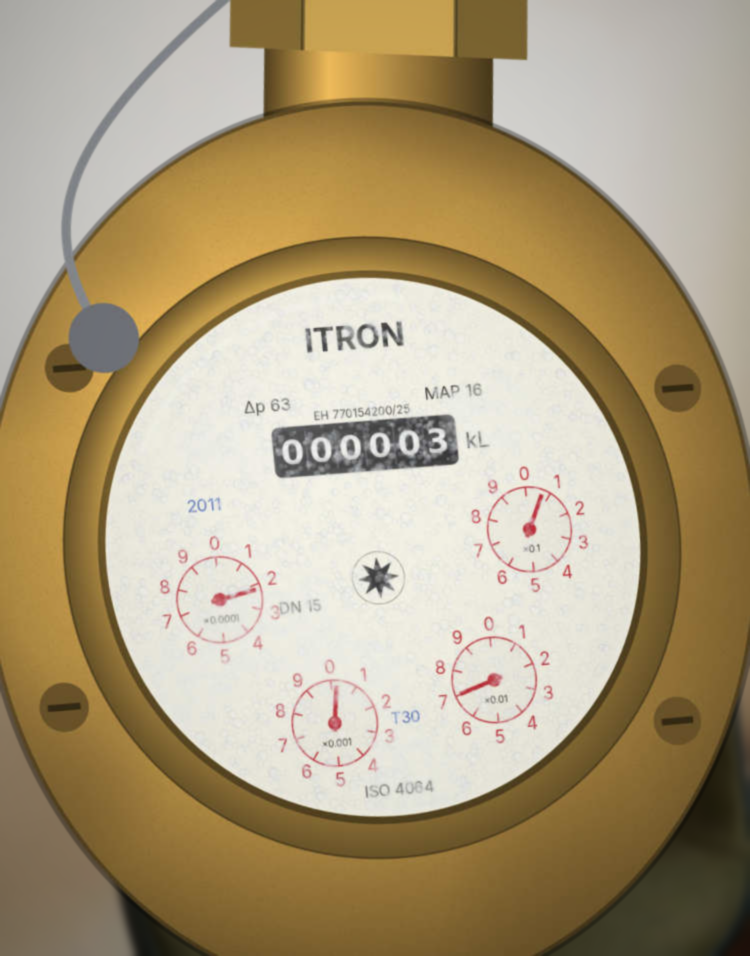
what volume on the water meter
3.0702 kL
